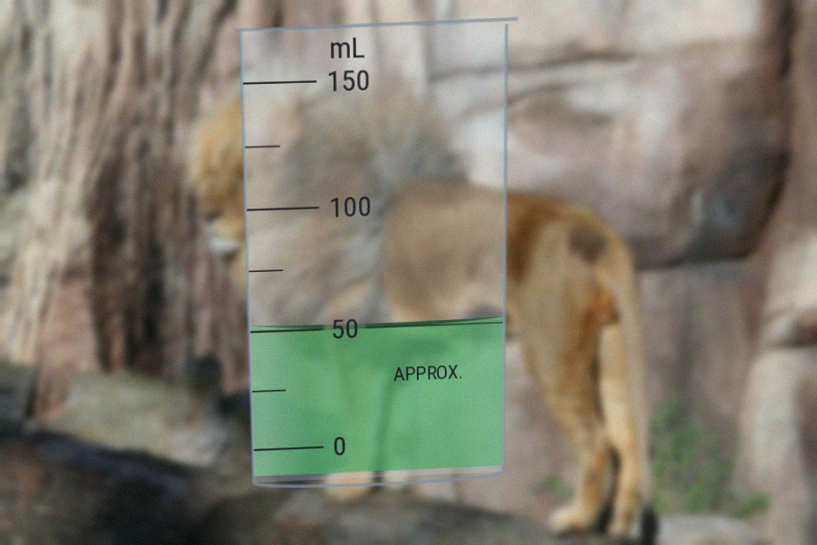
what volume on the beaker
50 mL
